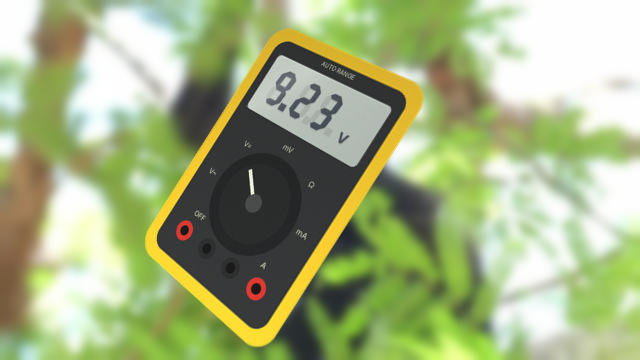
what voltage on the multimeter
9.23 V
